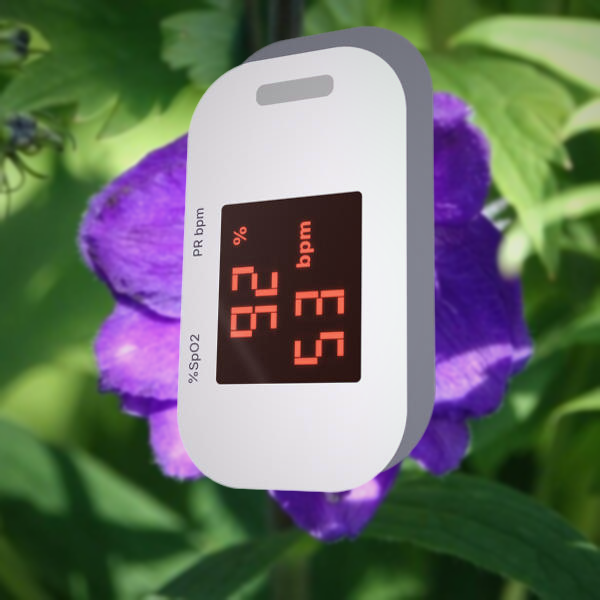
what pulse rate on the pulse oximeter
53 bpm
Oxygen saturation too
92 %
